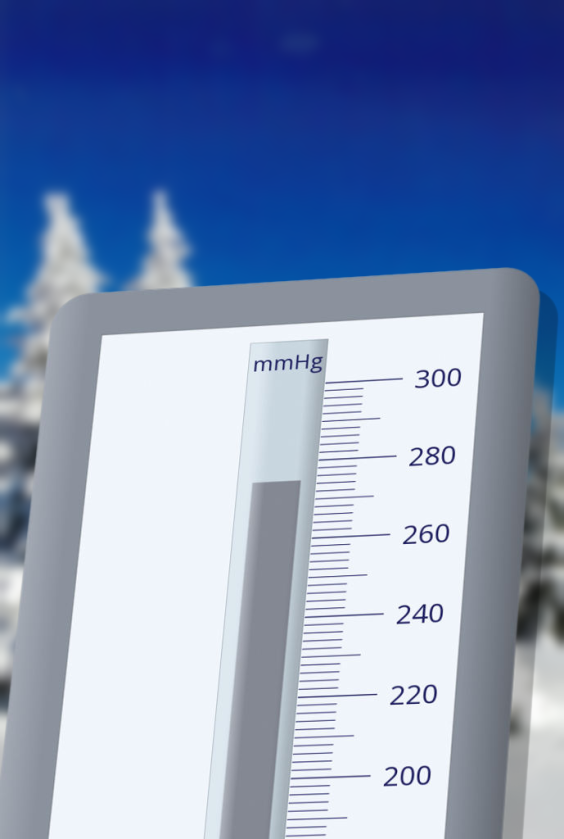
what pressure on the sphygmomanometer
275 mmHg
